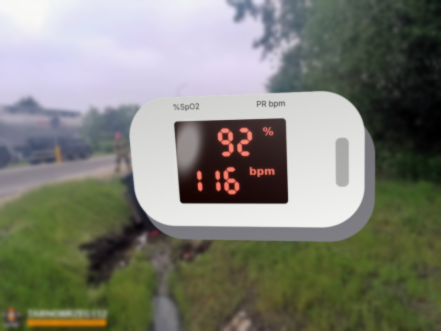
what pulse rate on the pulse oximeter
116 bpm
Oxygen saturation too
92 %
